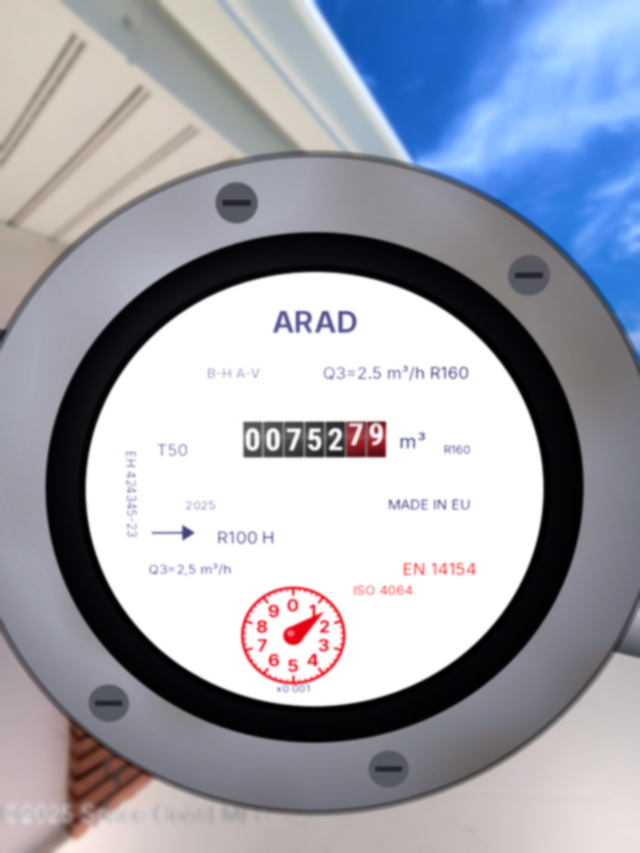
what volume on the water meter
752.791 m³
